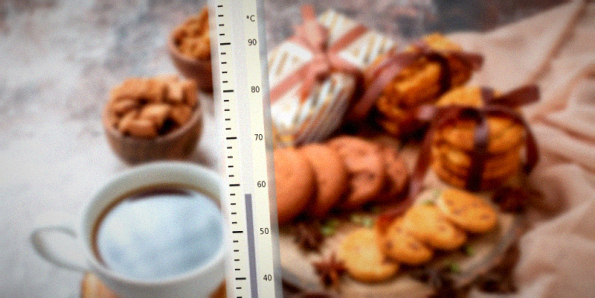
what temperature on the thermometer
58 °C
